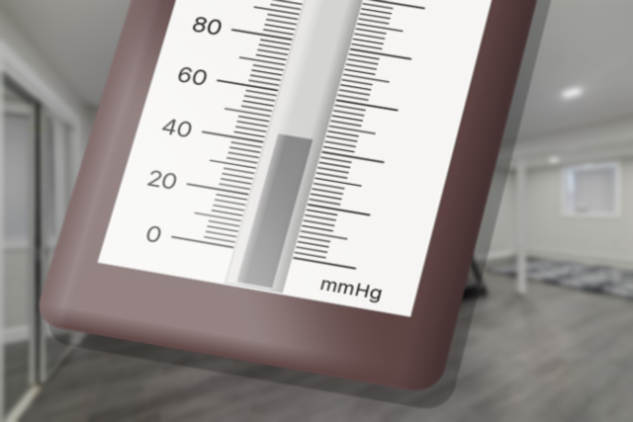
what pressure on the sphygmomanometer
44 mmHg
